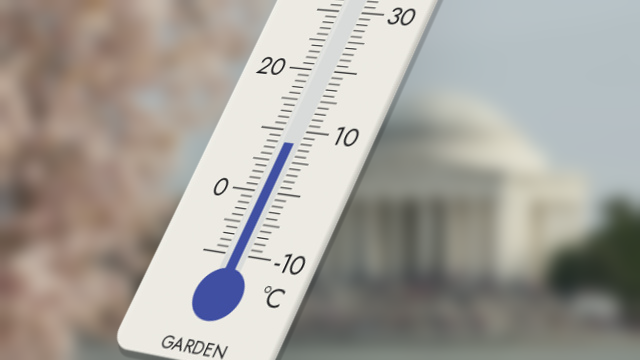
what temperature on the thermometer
8 °C
